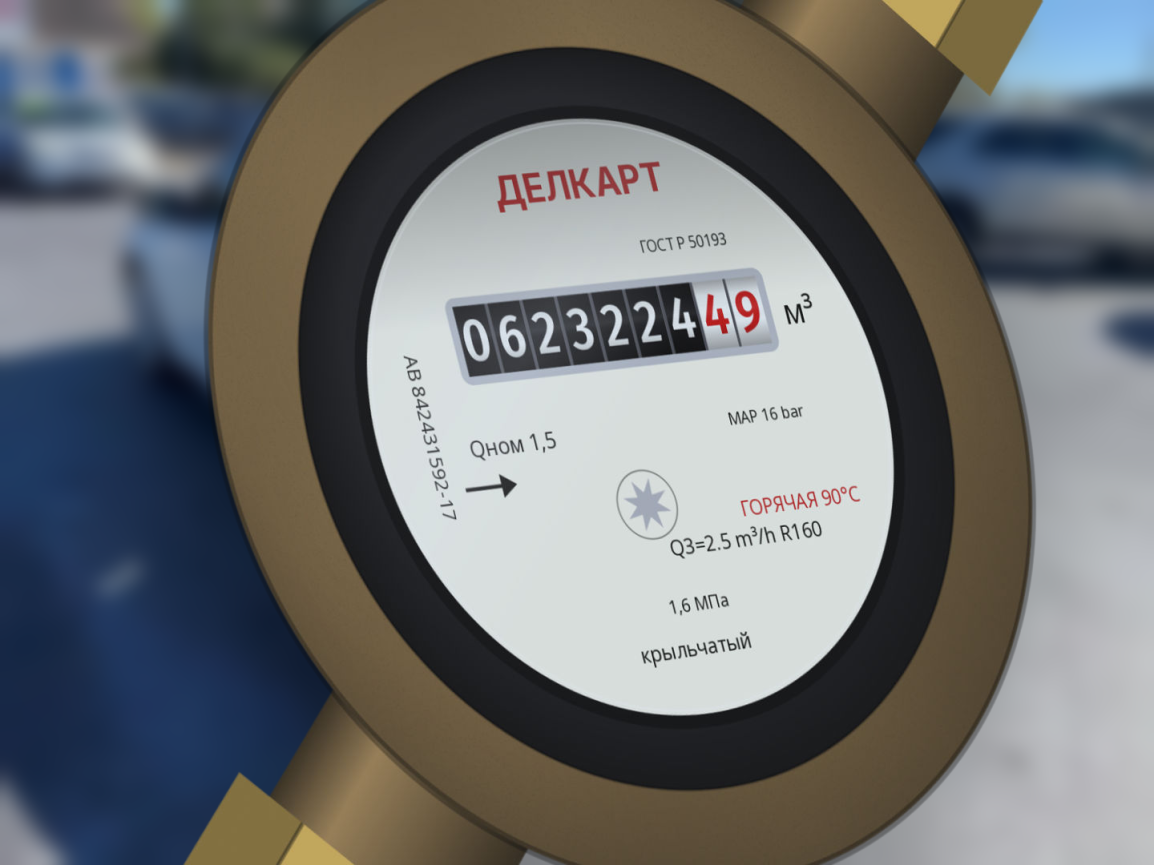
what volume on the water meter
623224.49 m³
